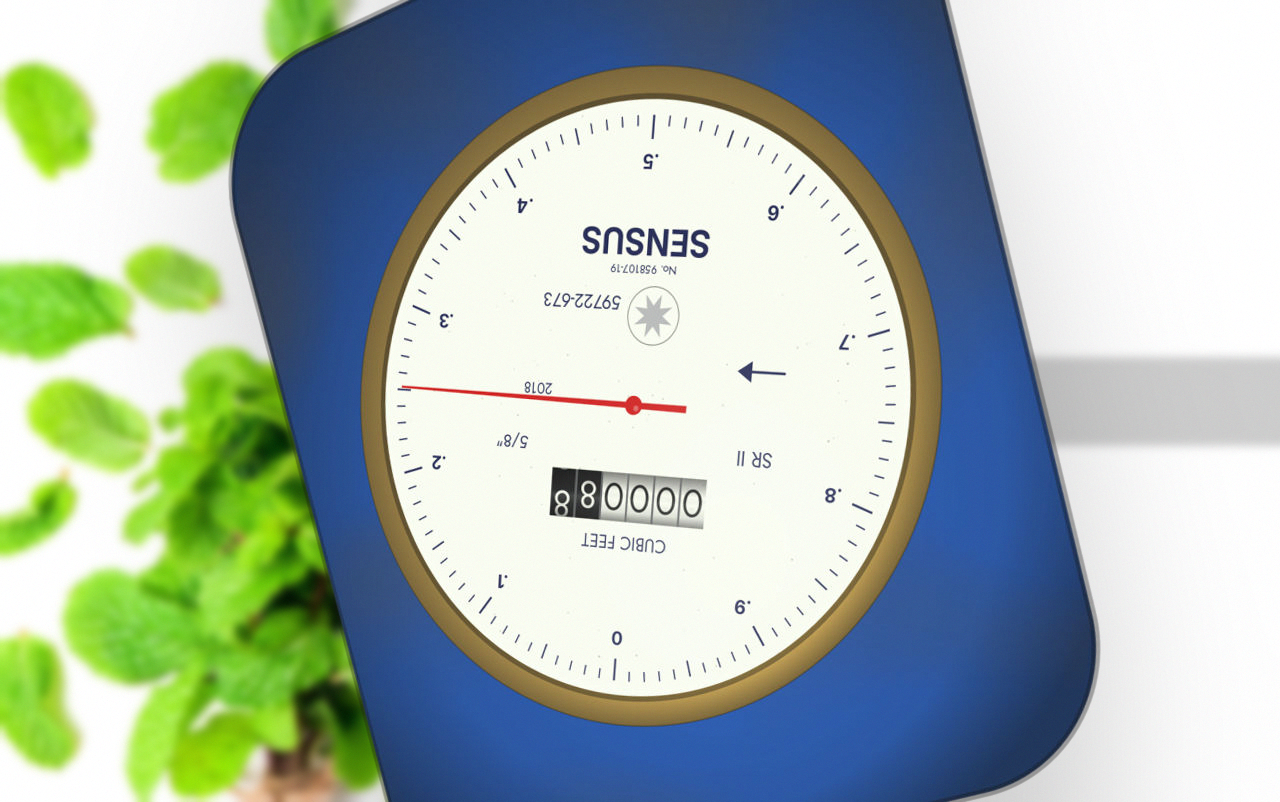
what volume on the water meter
88.25 ft³
